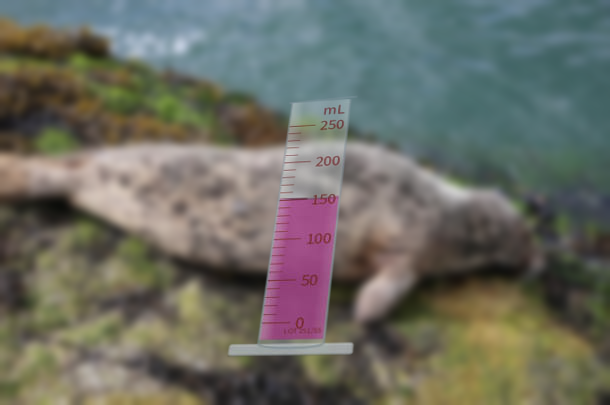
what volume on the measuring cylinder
150 mL
